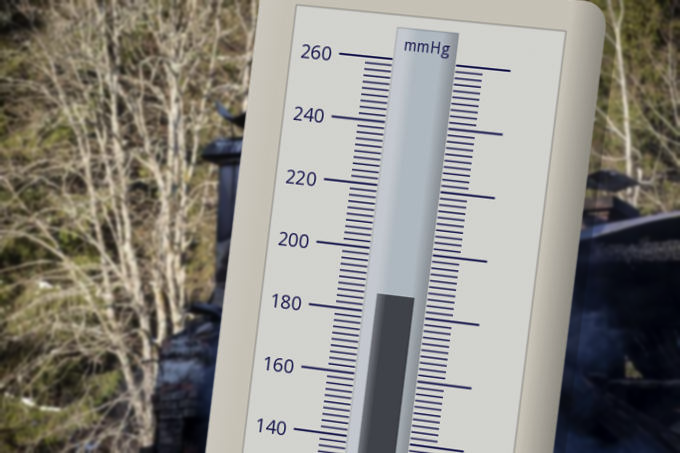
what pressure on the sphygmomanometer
186 mmHg
